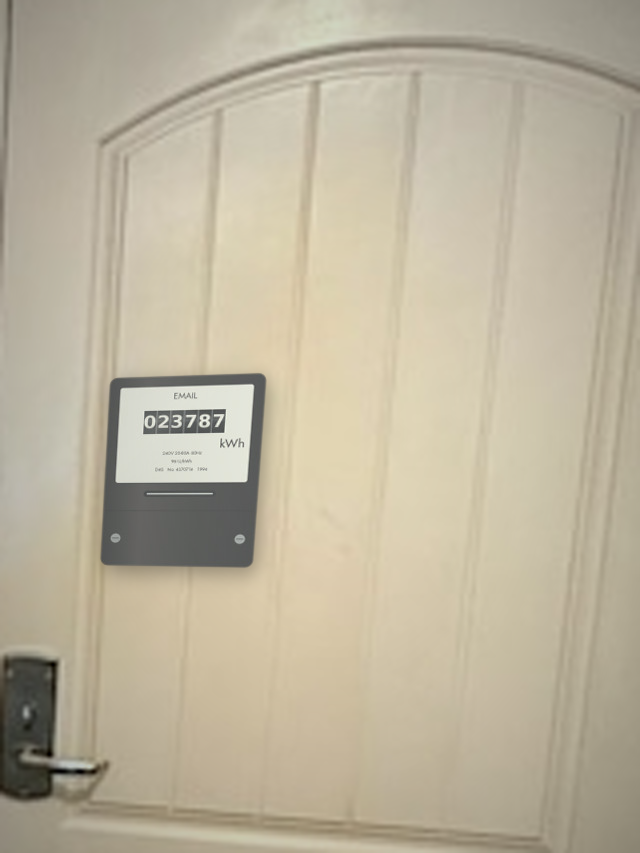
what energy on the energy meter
23787 kWh
